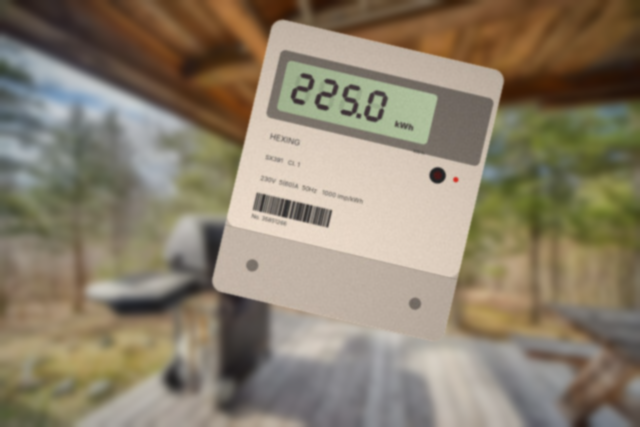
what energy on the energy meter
225.0 kWh
